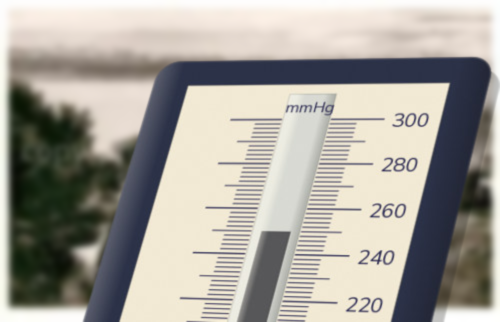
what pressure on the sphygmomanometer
250 mmHg
